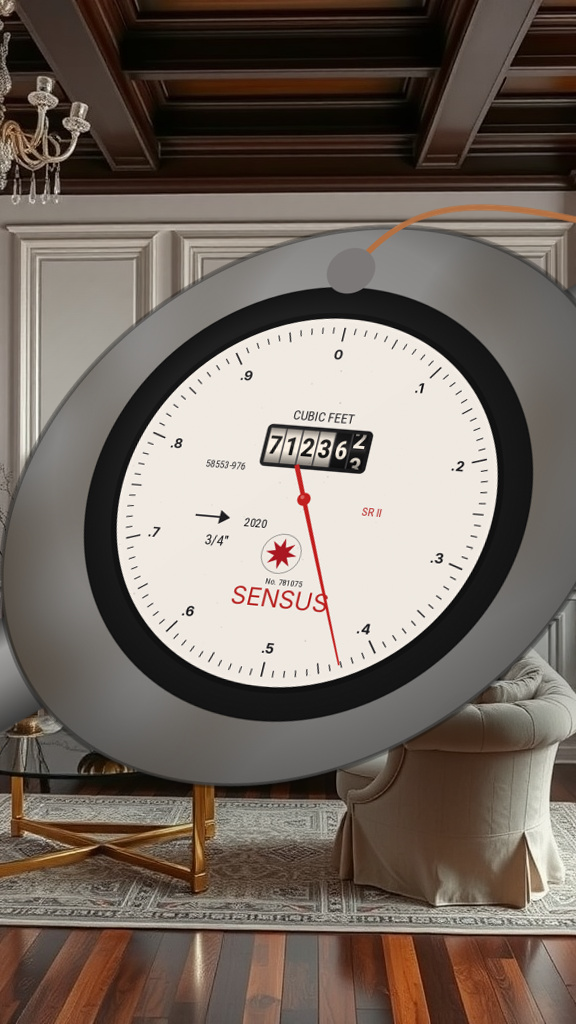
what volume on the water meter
712362.43 ft³
